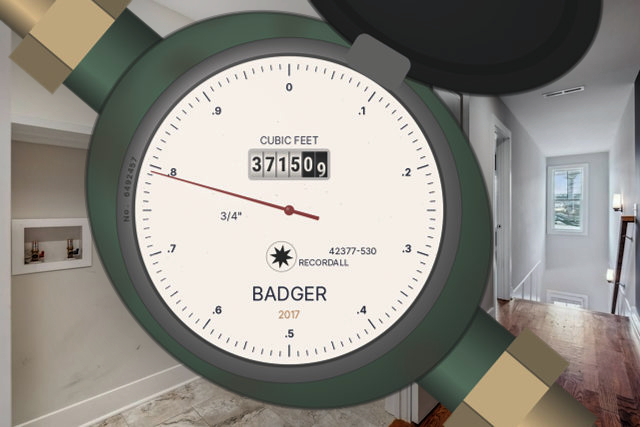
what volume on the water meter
371508.79 ft³
